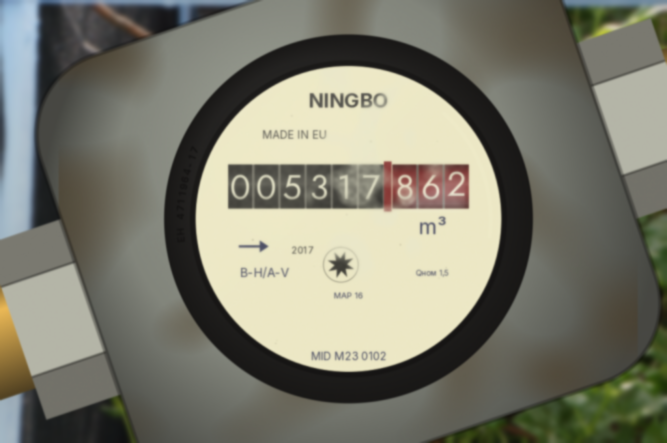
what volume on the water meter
5317.862 m³
